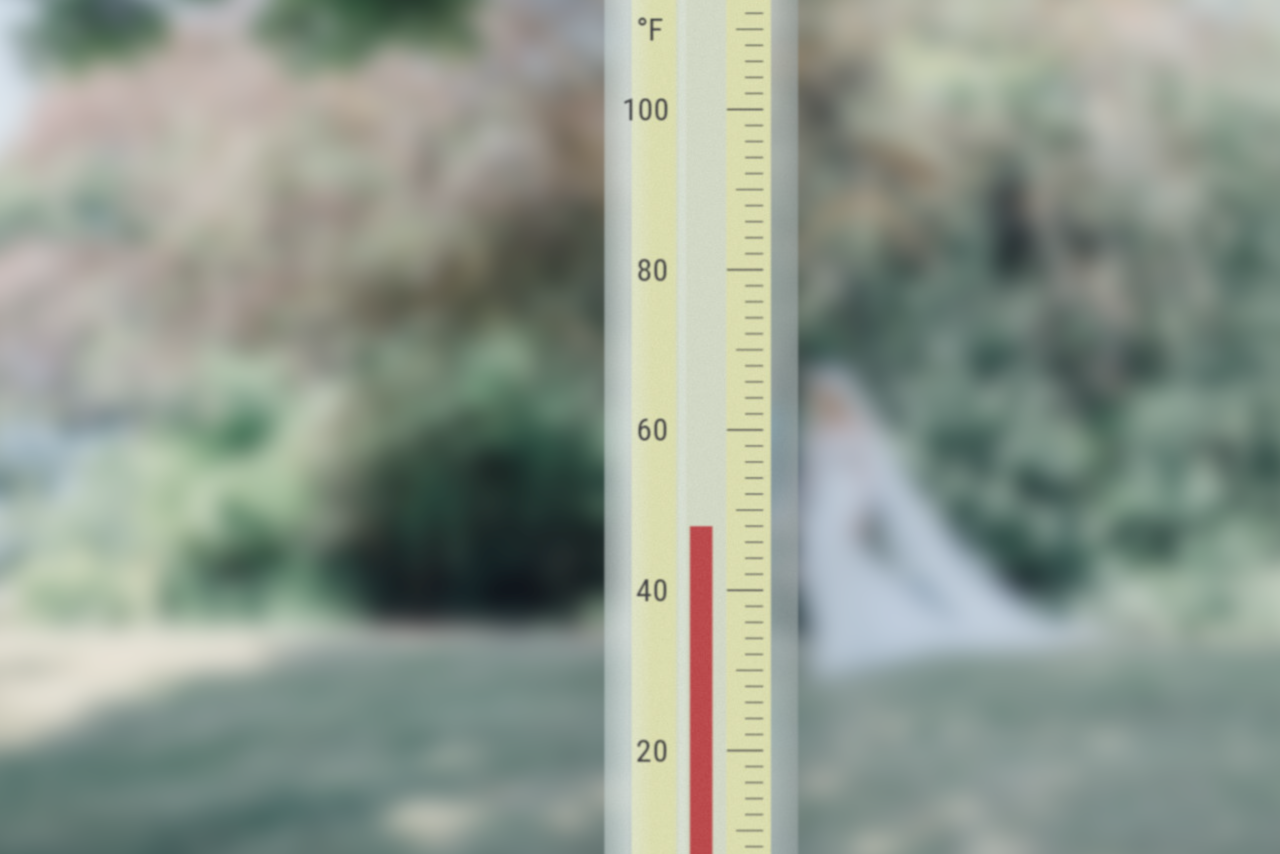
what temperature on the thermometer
48 °F
